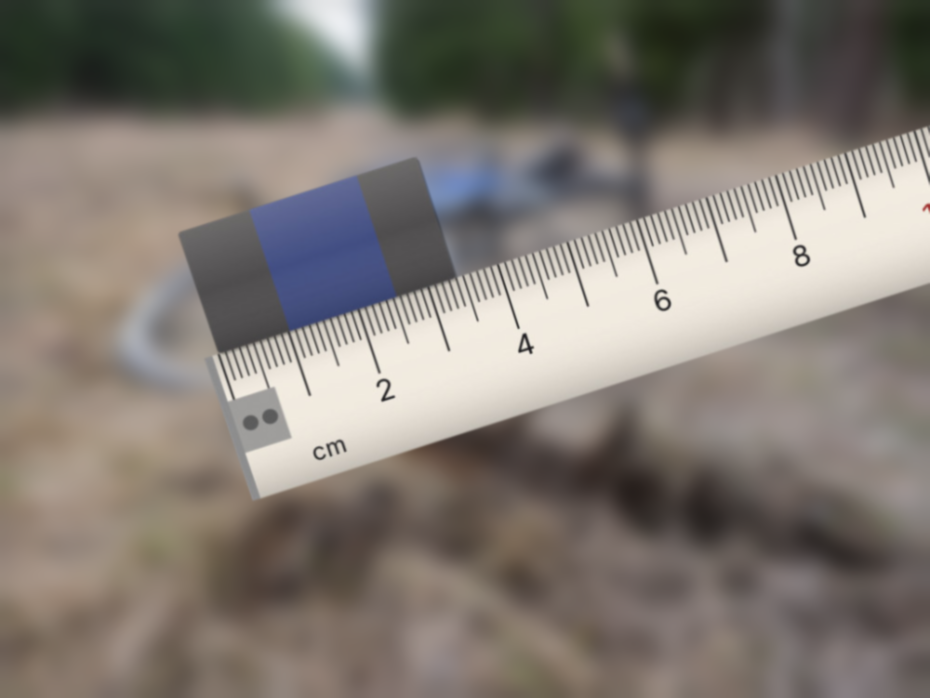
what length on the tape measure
3.4 cm
